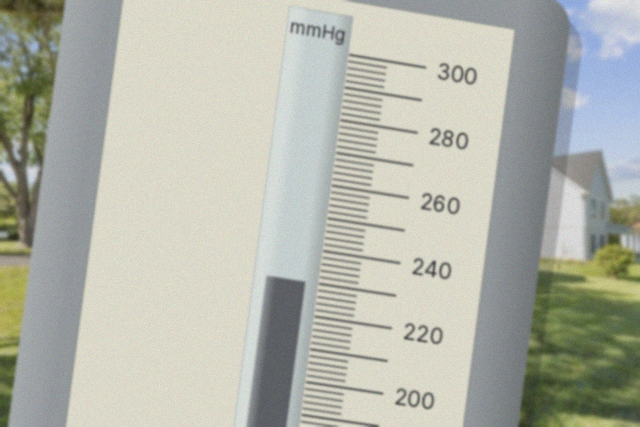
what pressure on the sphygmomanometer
230 mmHg
